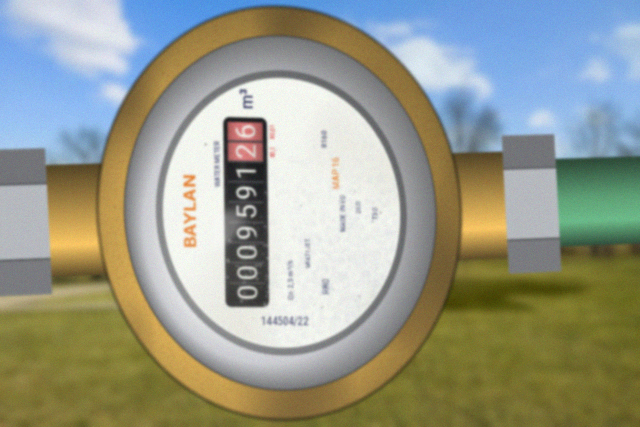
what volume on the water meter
9591.26 m³
